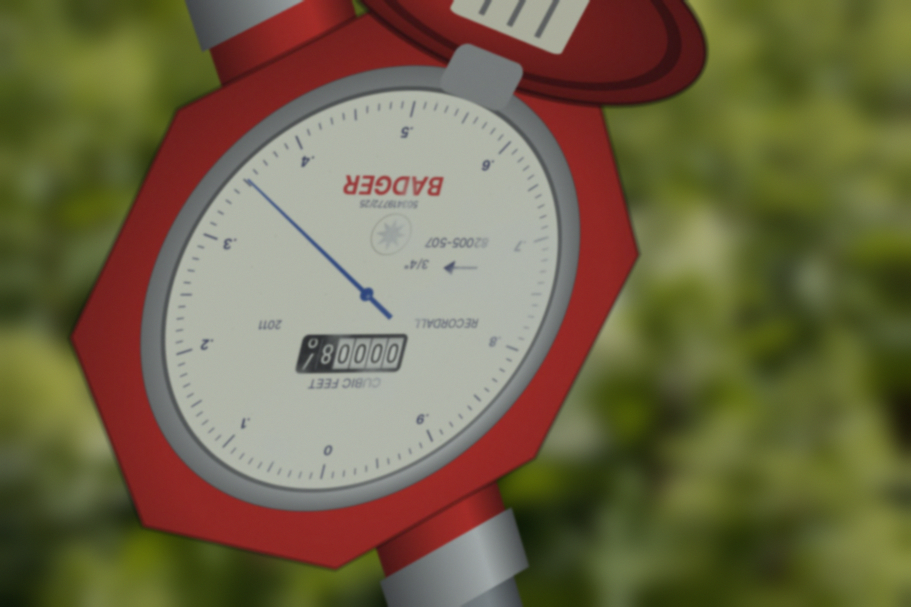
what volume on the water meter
87.35 ft³
